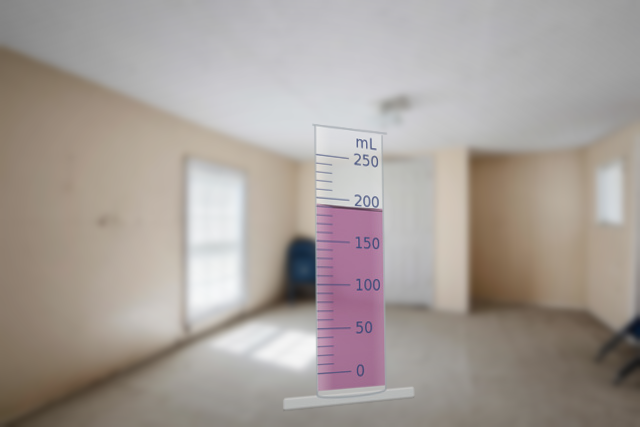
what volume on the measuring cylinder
190 mL
